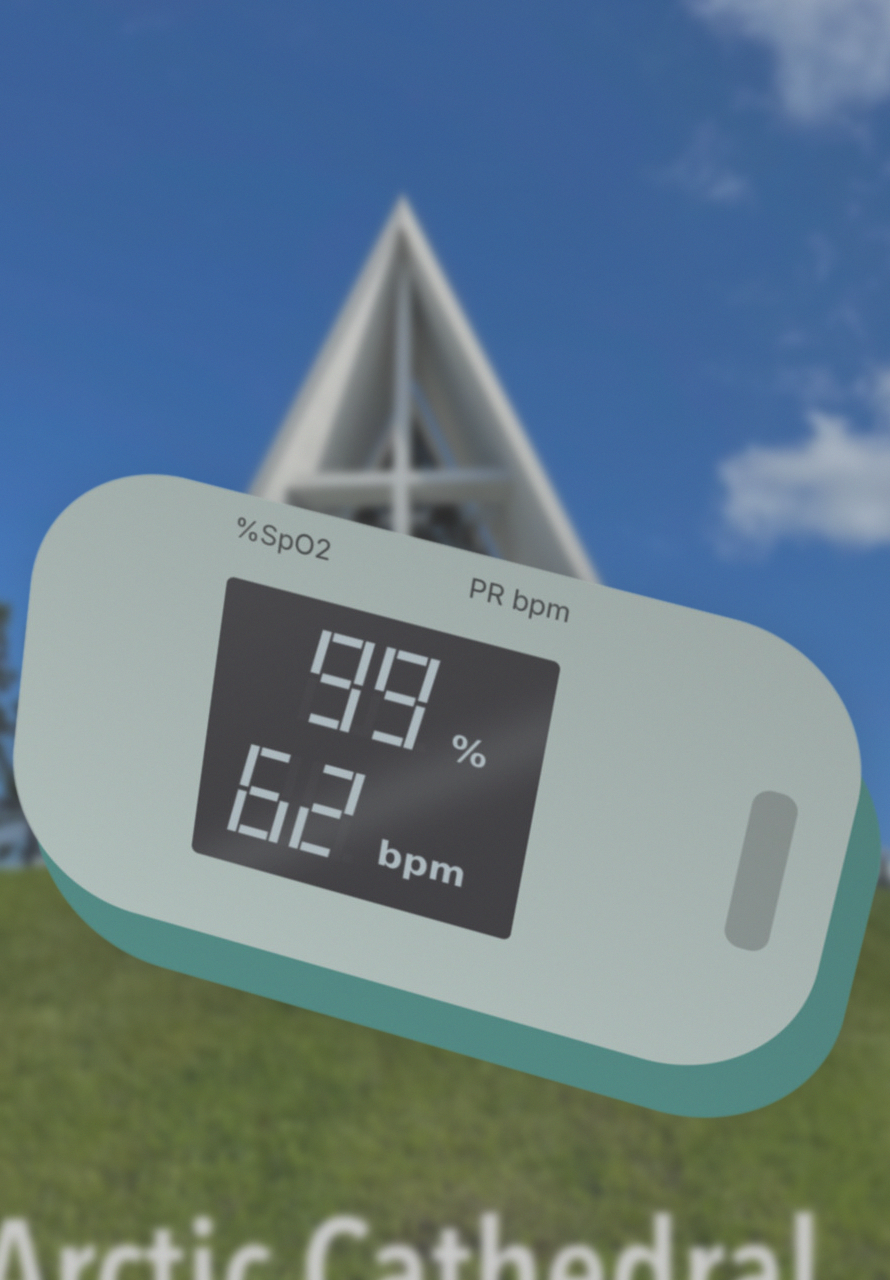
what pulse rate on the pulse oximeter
62 bpm
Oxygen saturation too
99 %
